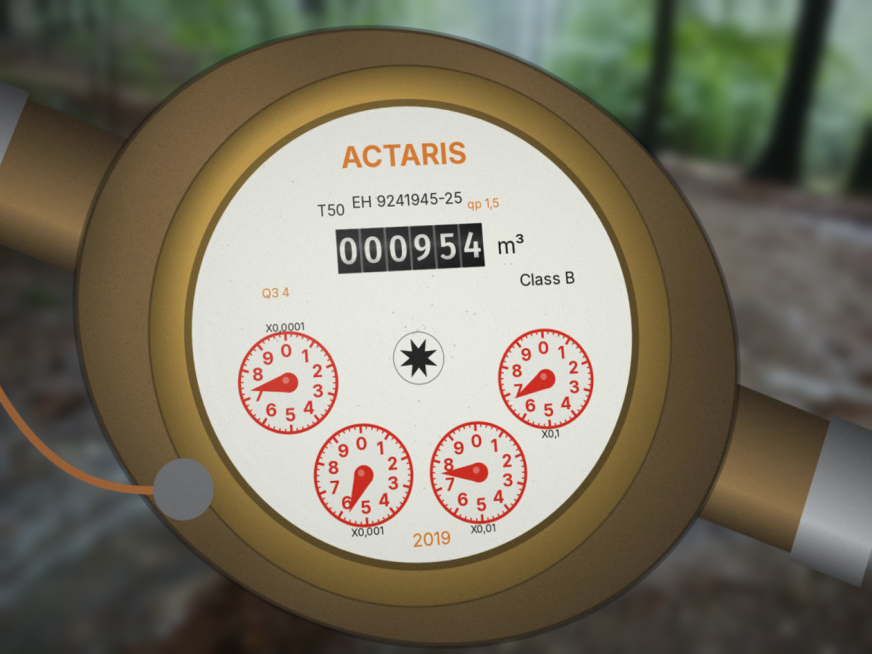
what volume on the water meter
954.6757 m³
